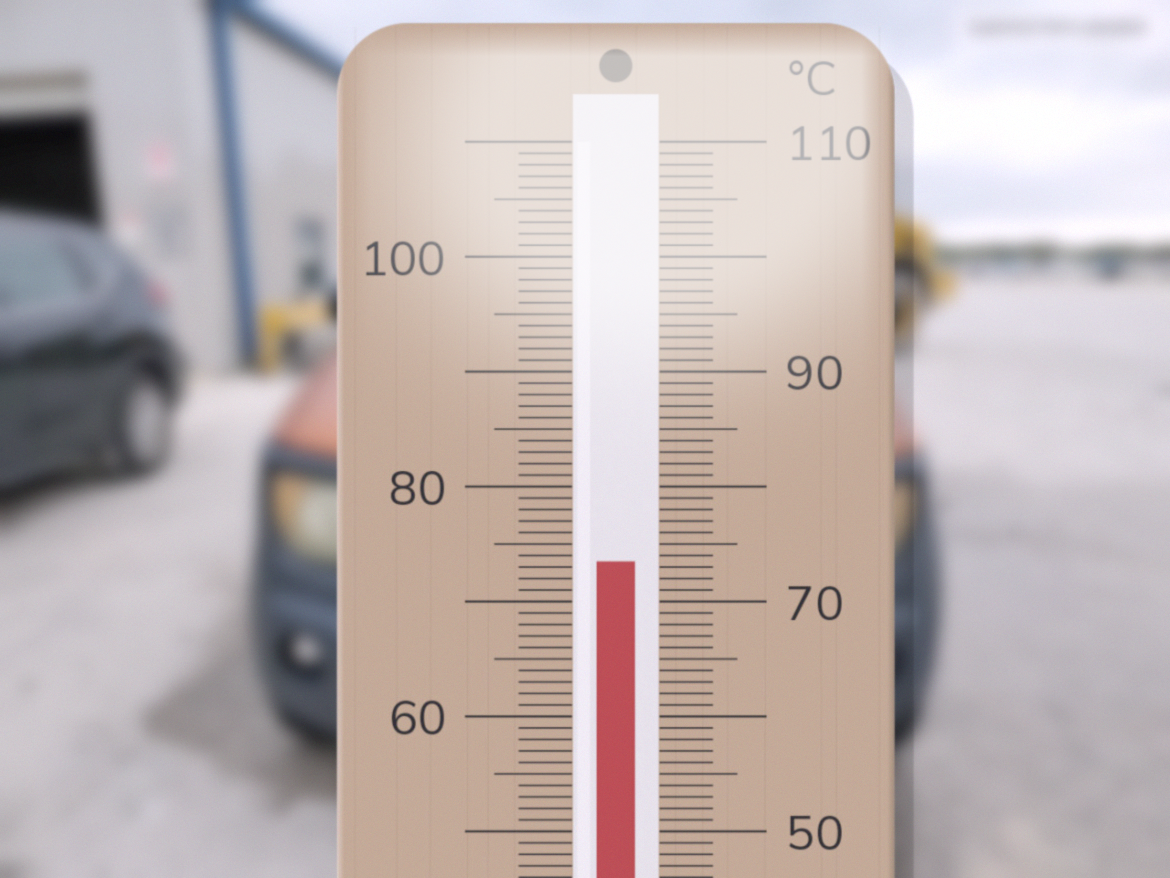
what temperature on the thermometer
73.5 °C
